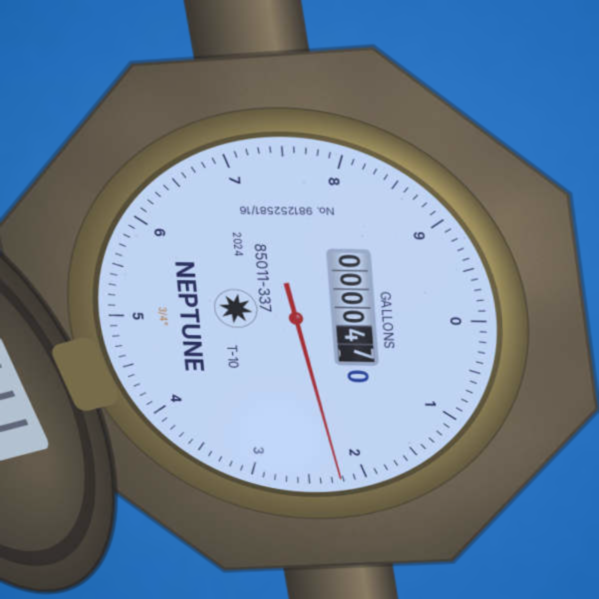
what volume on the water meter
472.2 gal
